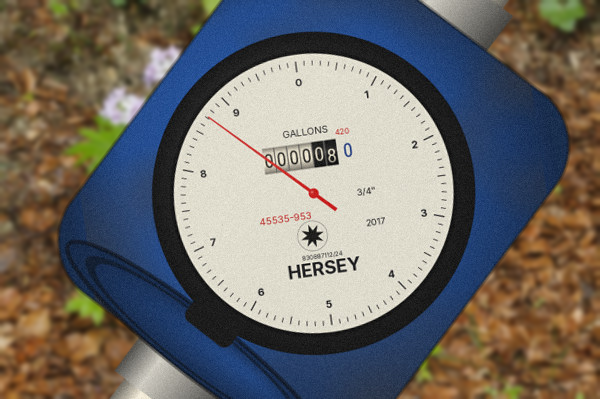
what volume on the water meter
78.7 gal
